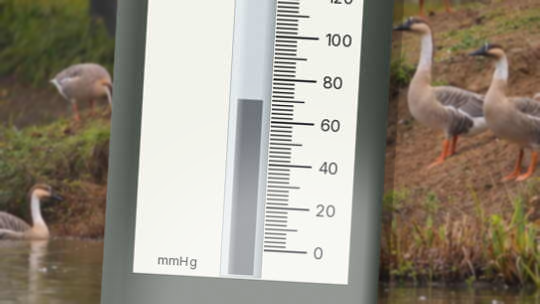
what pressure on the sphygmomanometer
70 mmHg
